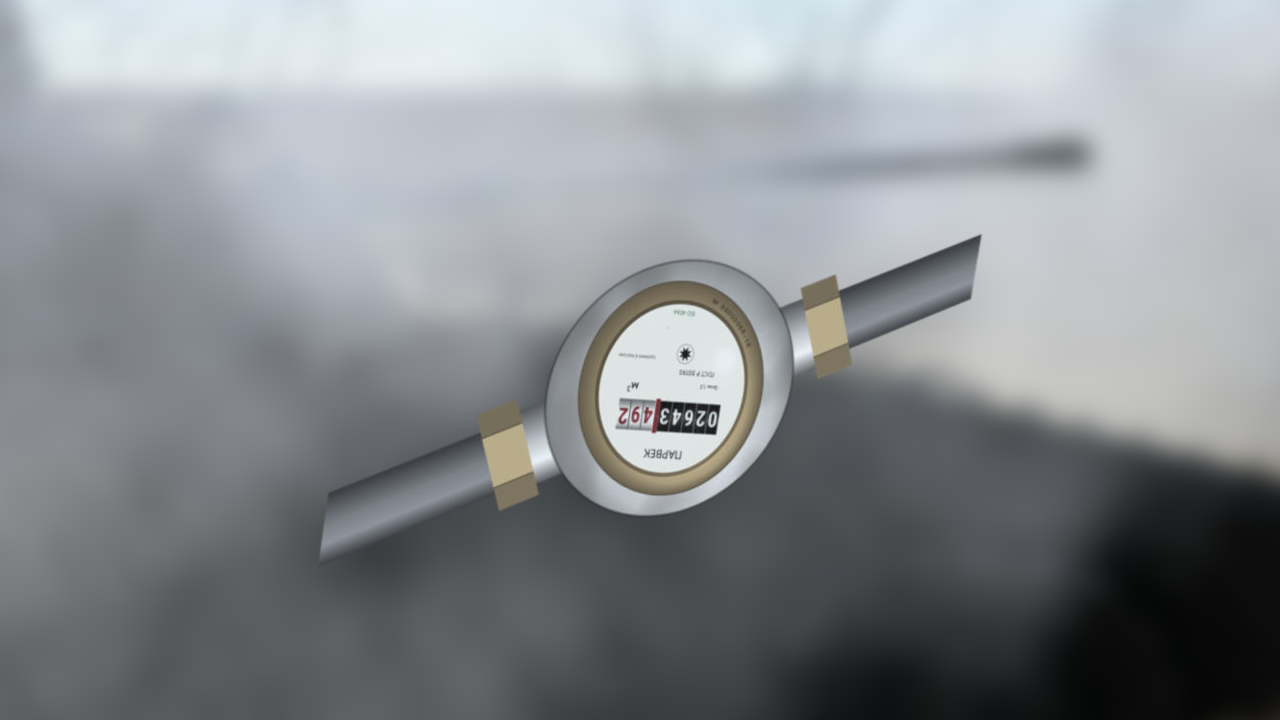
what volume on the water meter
2643.492 m³
